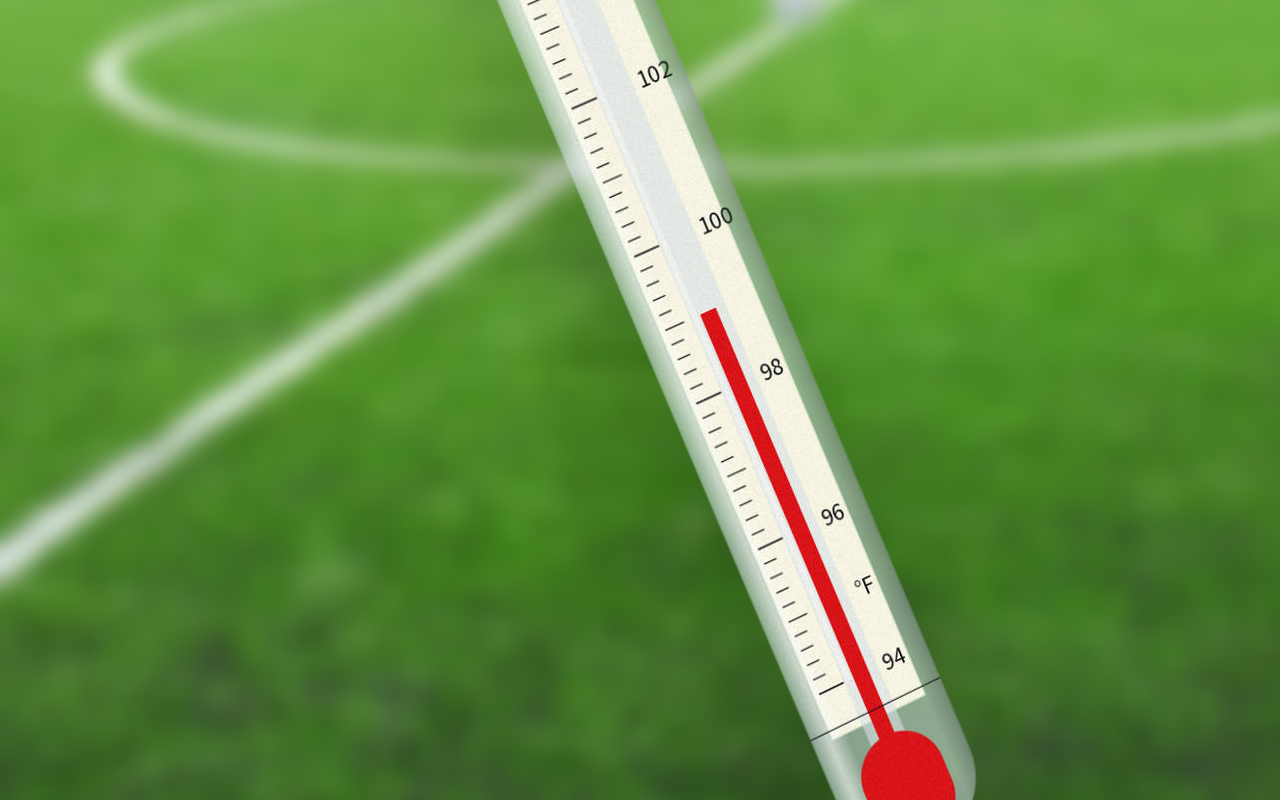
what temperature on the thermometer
99 °F
